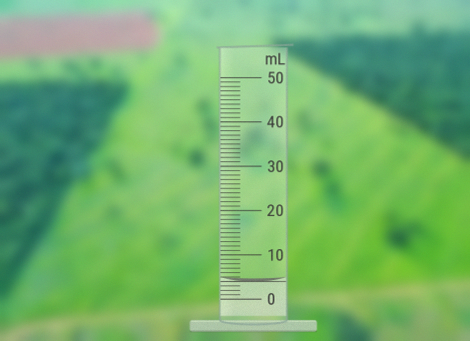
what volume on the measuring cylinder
4 mL
